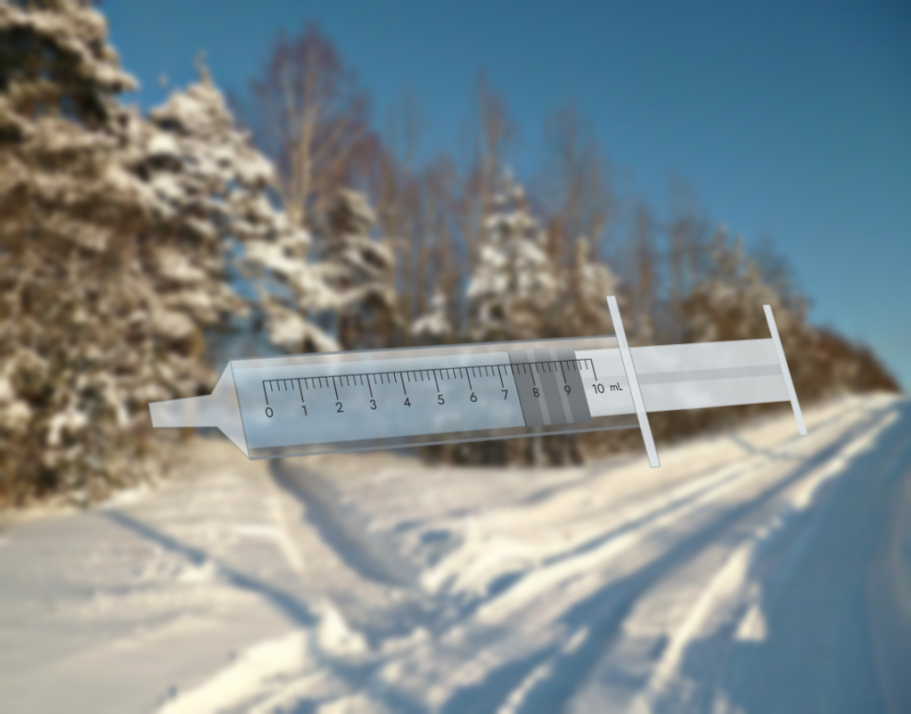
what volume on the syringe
7.4 mL
